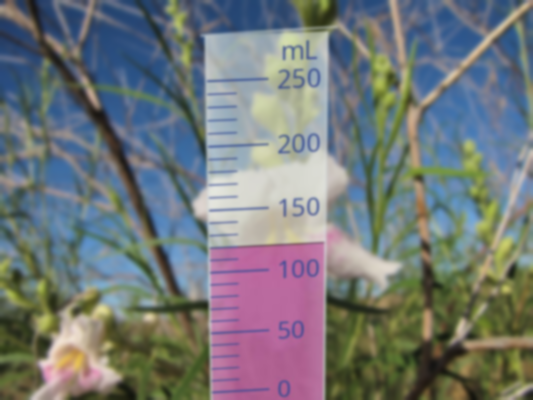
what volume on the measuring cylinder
120 mL
